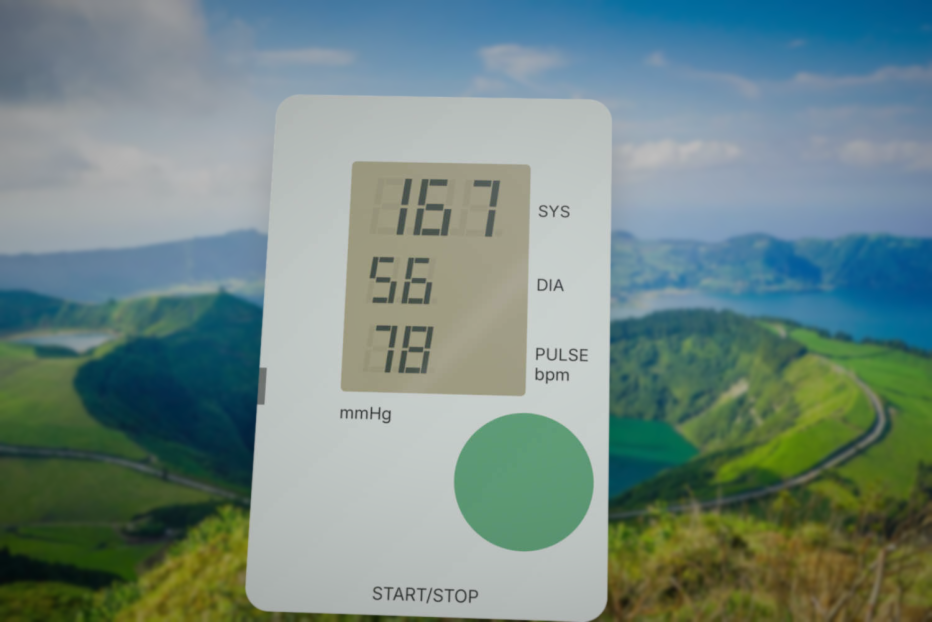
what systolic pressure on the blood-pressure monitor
167 mmHg
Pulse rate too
78 bpm
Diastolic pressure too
56 mmHg
